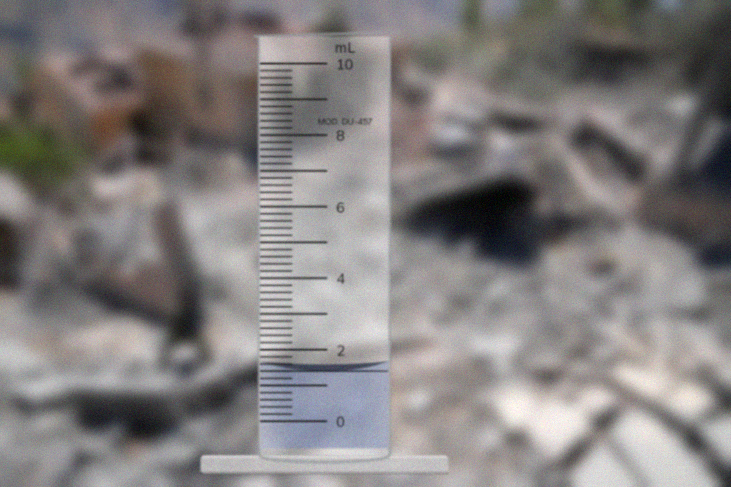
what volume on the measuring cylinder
1.4 mL
